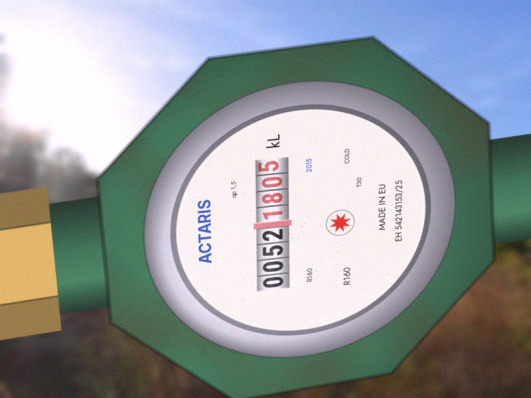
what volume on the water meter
52.1805 kL
